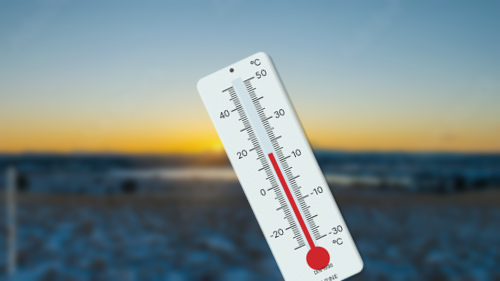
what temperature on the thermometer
15 °C
